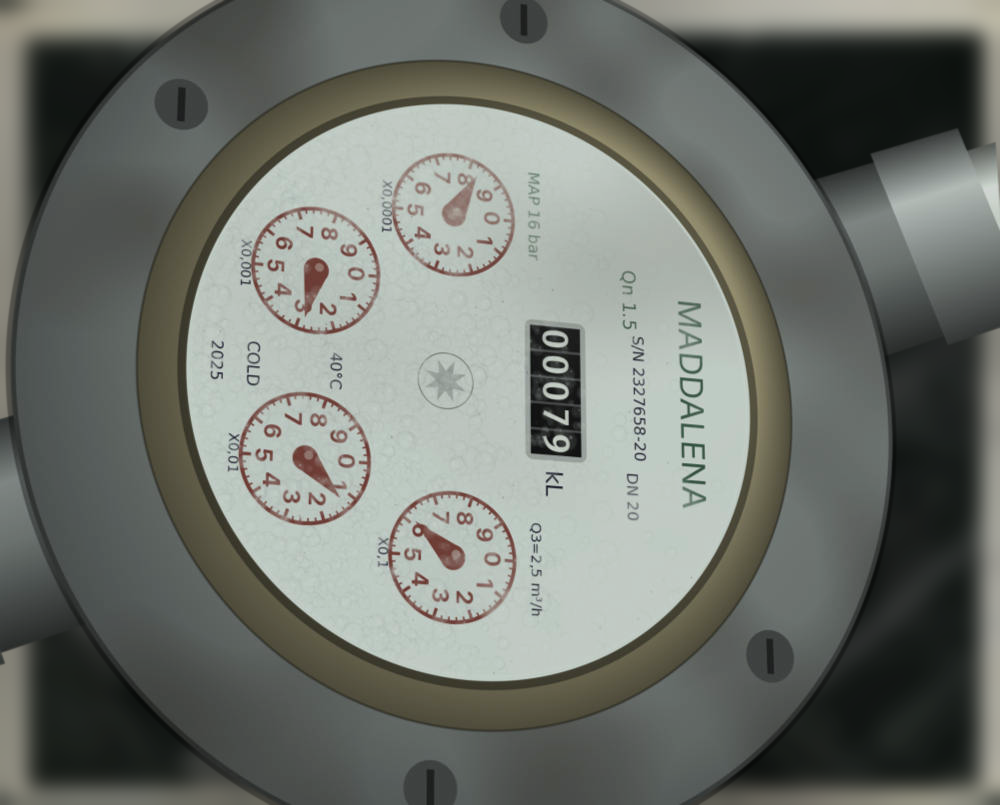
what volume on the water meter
79.6128 kL
